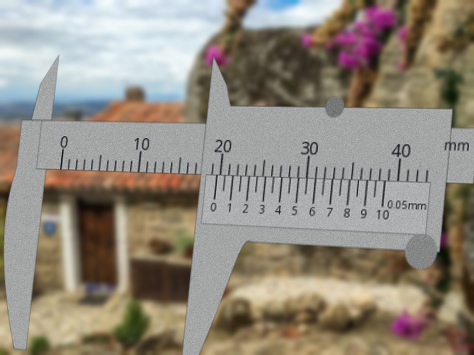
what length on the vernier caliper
19.6 mm
